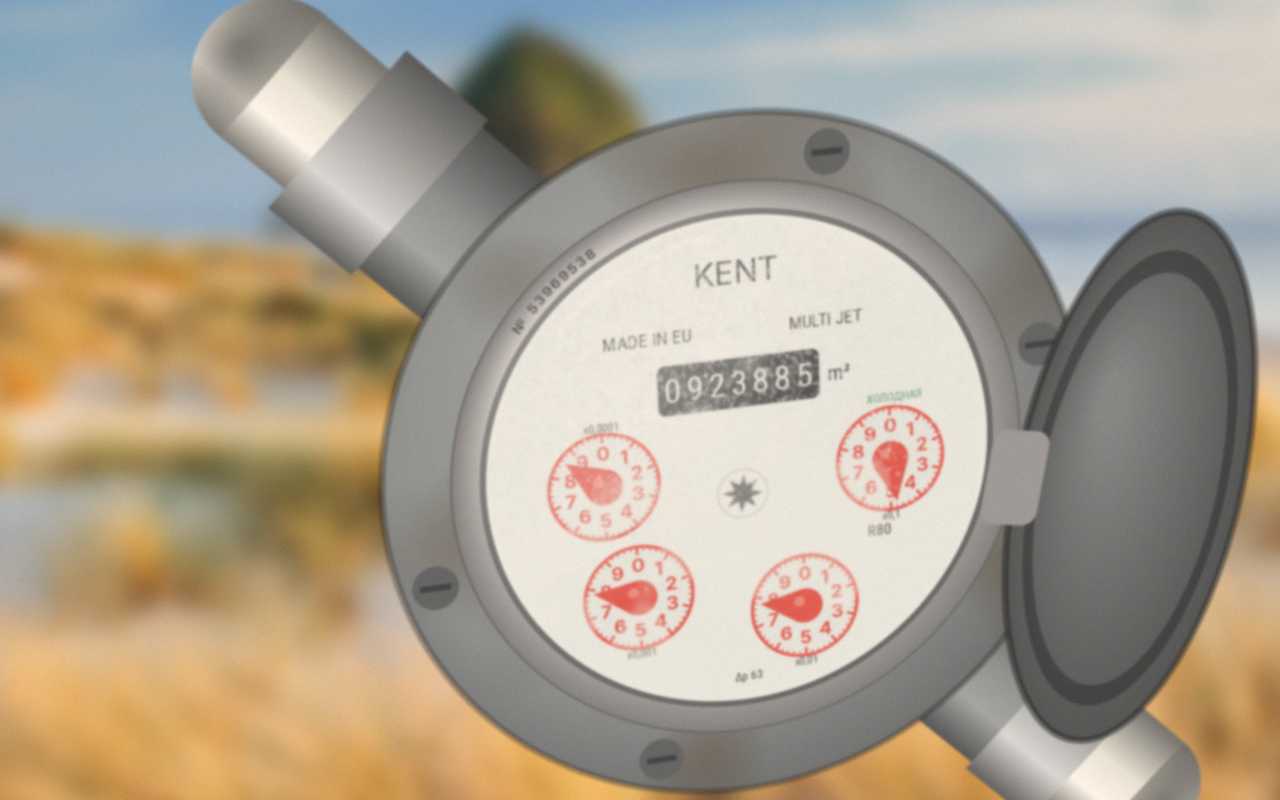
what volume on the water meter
923885.4778 m³
